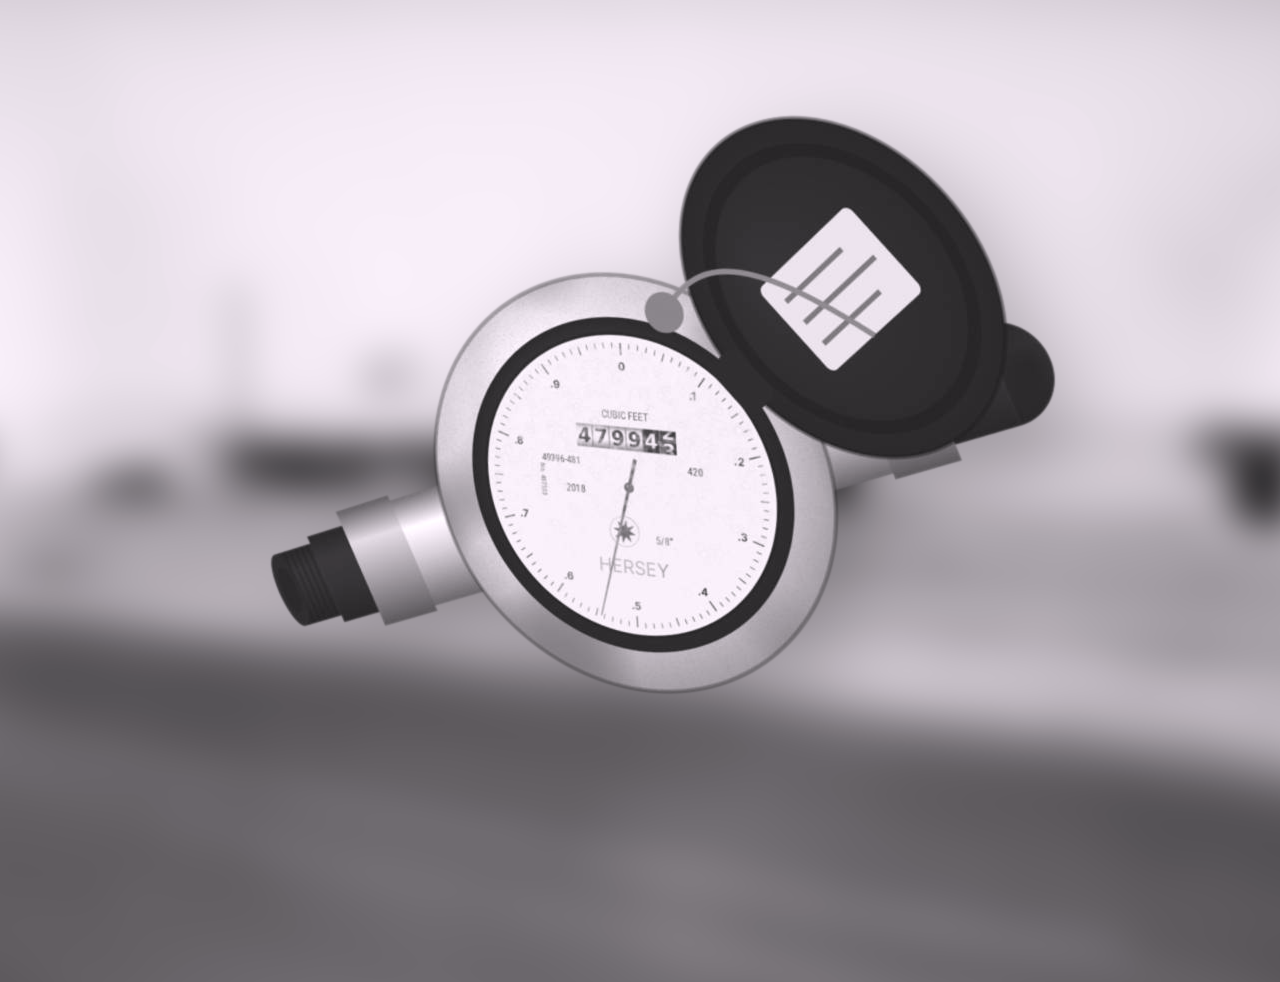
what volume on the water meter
479942.54 ft³
